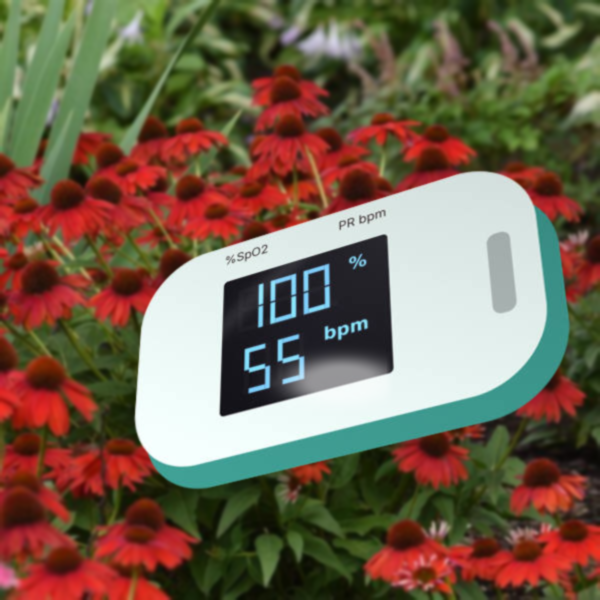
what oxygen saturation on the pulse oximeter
100 %
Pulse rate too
55 bpm
